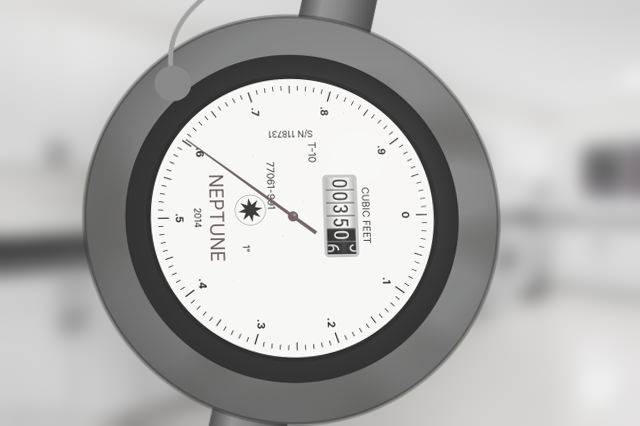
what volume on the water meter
3505.60 ft³
